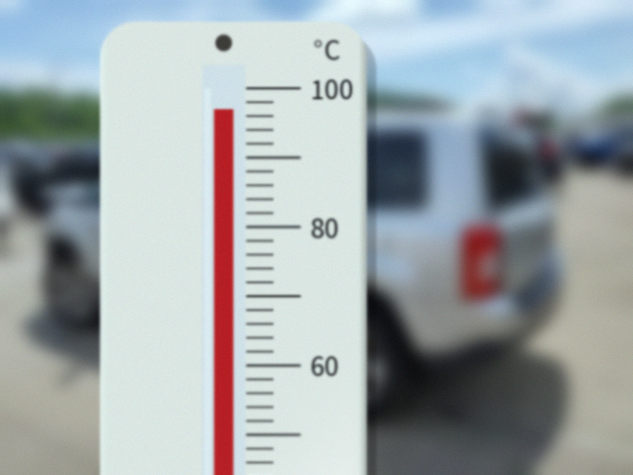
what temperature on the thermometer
97 °C
